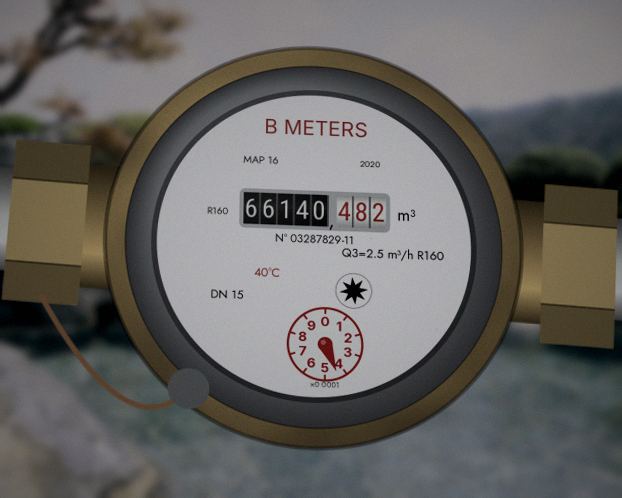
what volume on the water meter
66140.4824 m³
